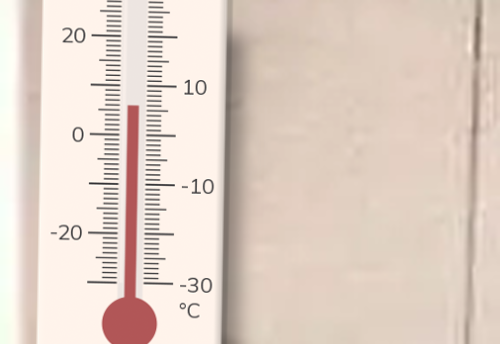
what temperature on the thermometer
6 °C
